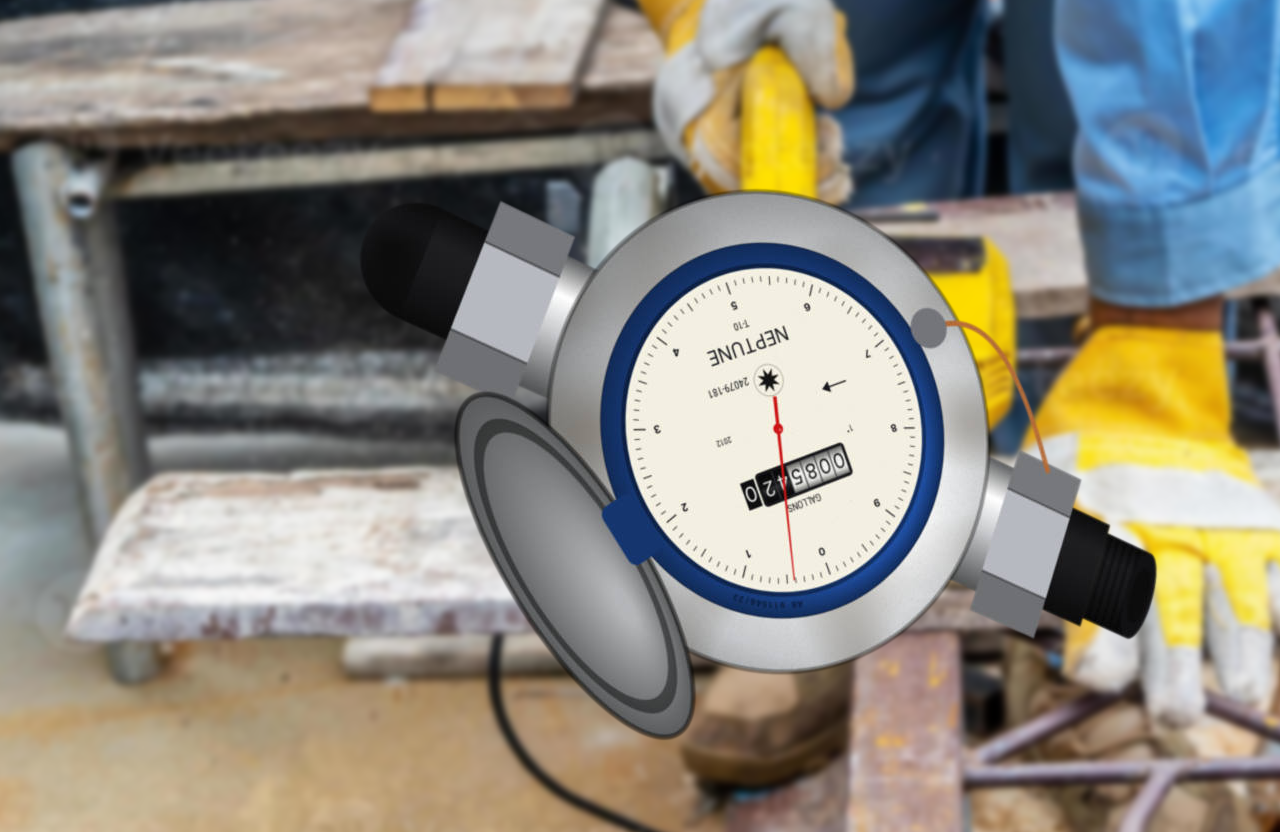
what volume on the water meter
85420.4 gal
